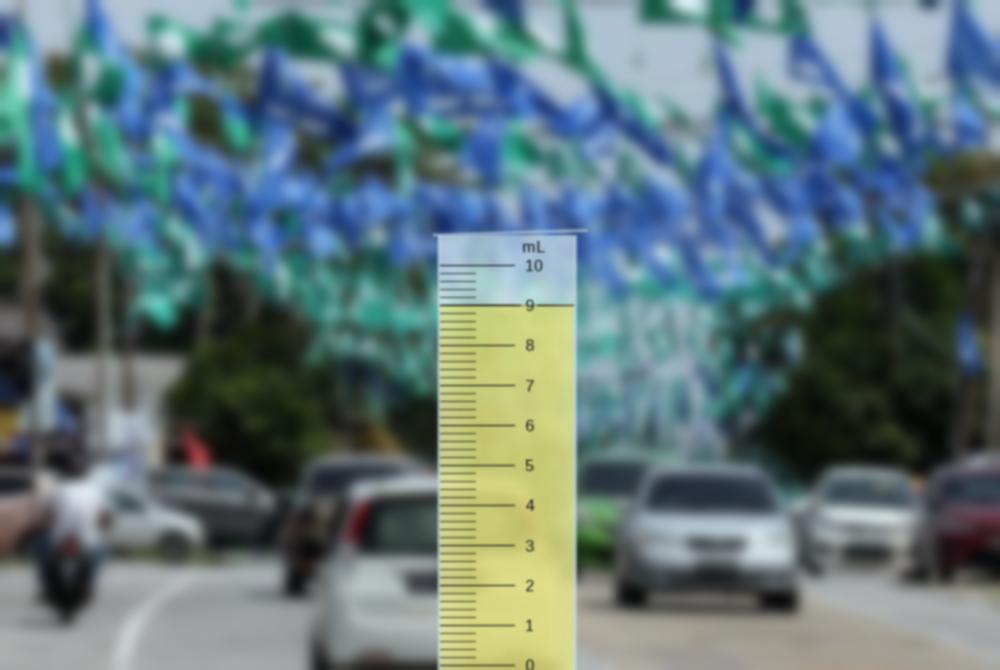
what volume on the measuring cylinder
9 mL
